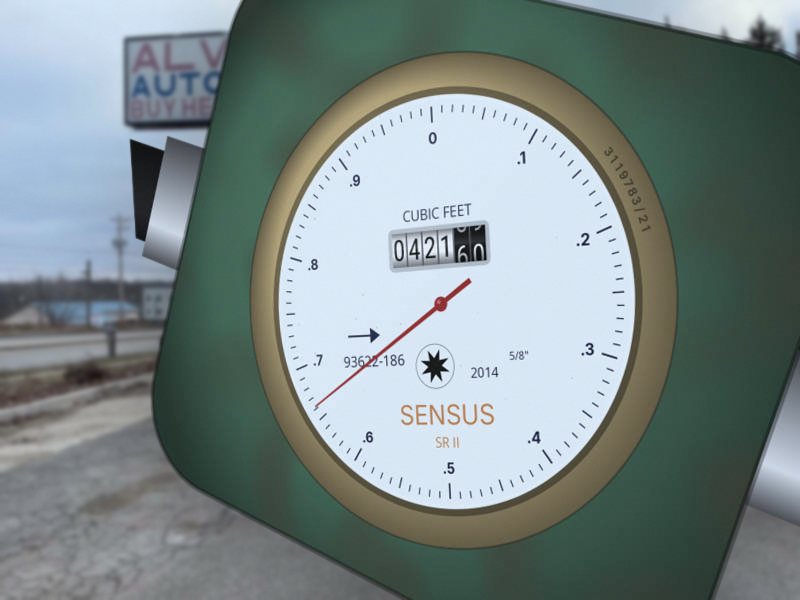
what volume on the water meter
42159.66 ft³
